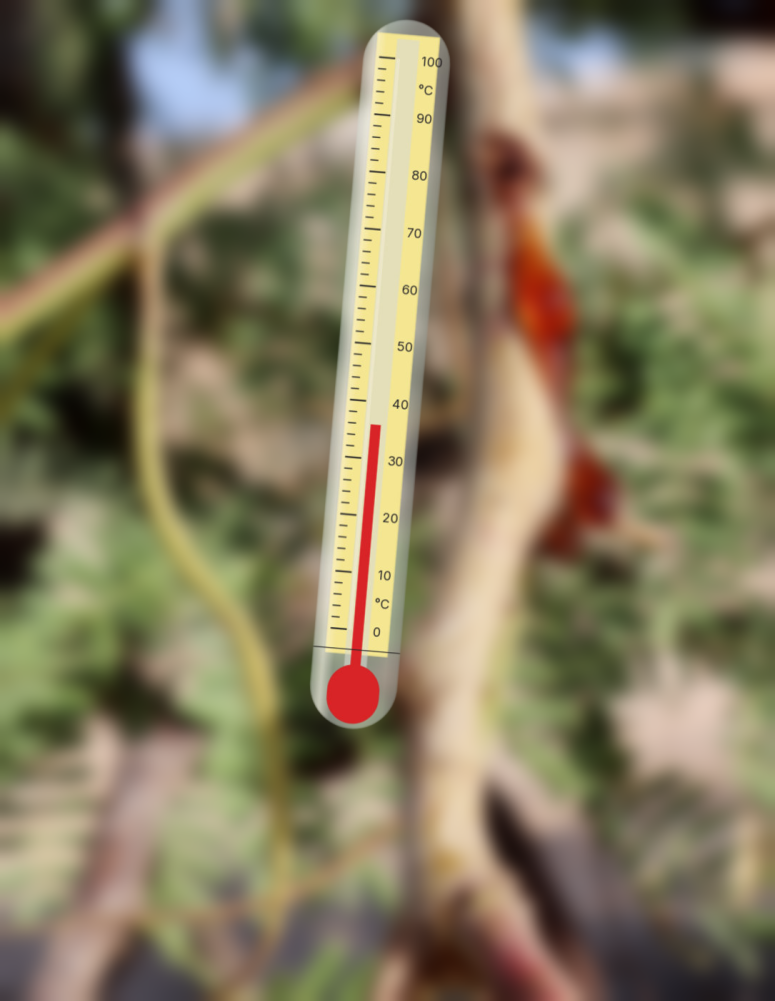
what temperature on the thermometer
36 °C
